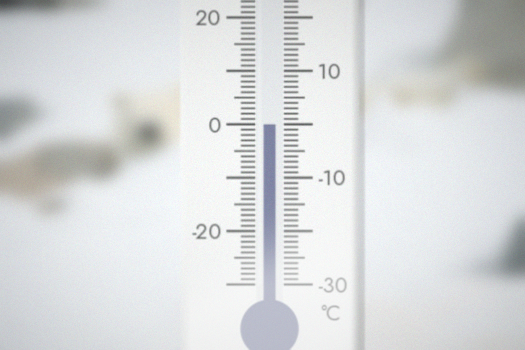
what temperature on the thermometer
0 °C
